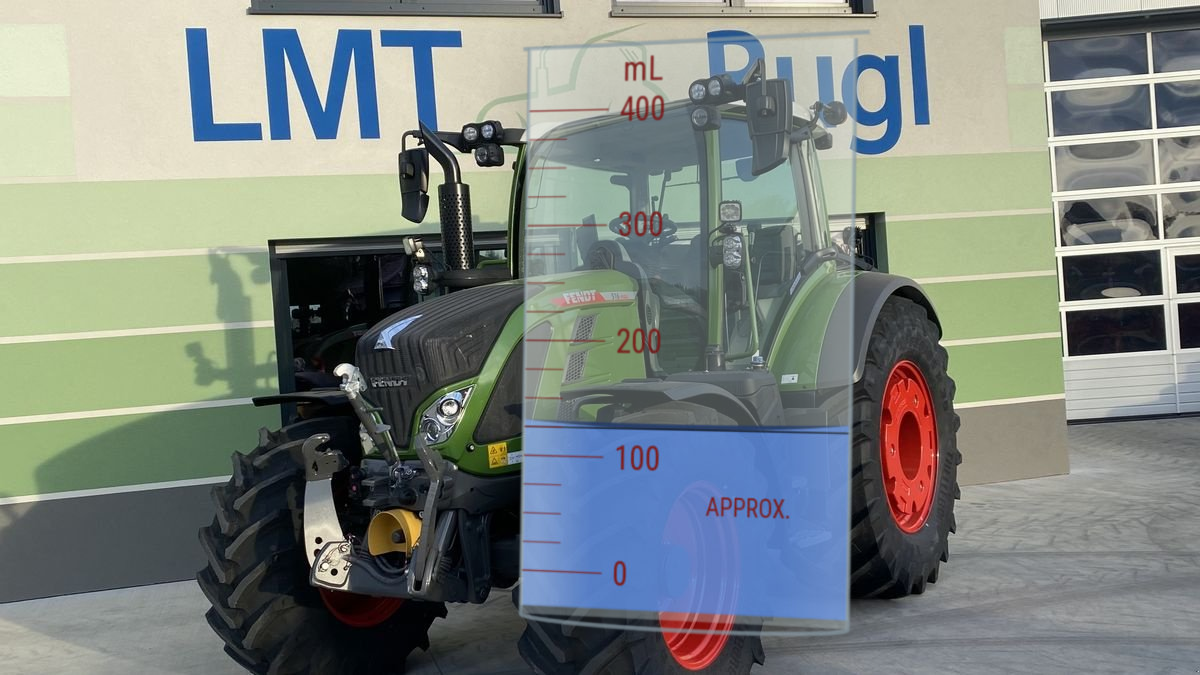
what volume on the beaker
125 mL
